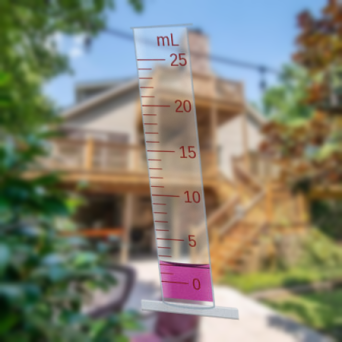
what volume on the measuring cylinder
2 mL
